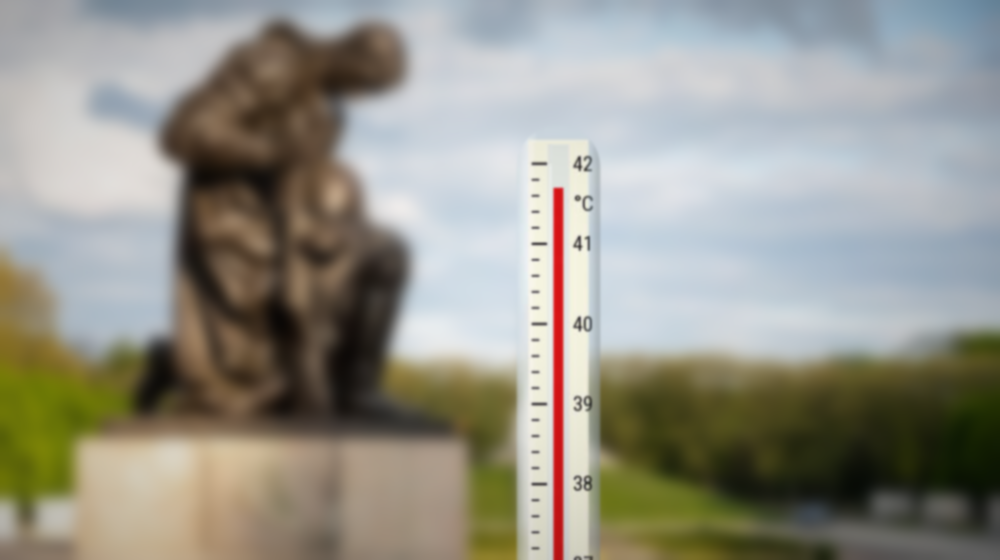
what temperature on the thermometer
41.7 °C
